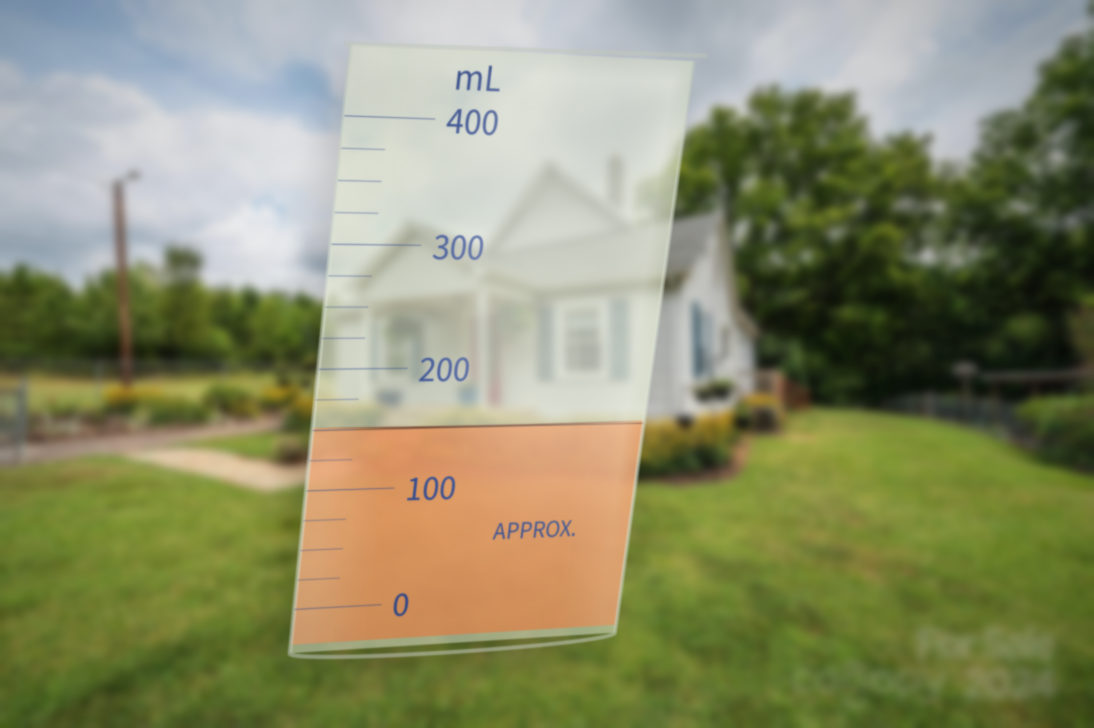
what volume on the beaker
150 mL
